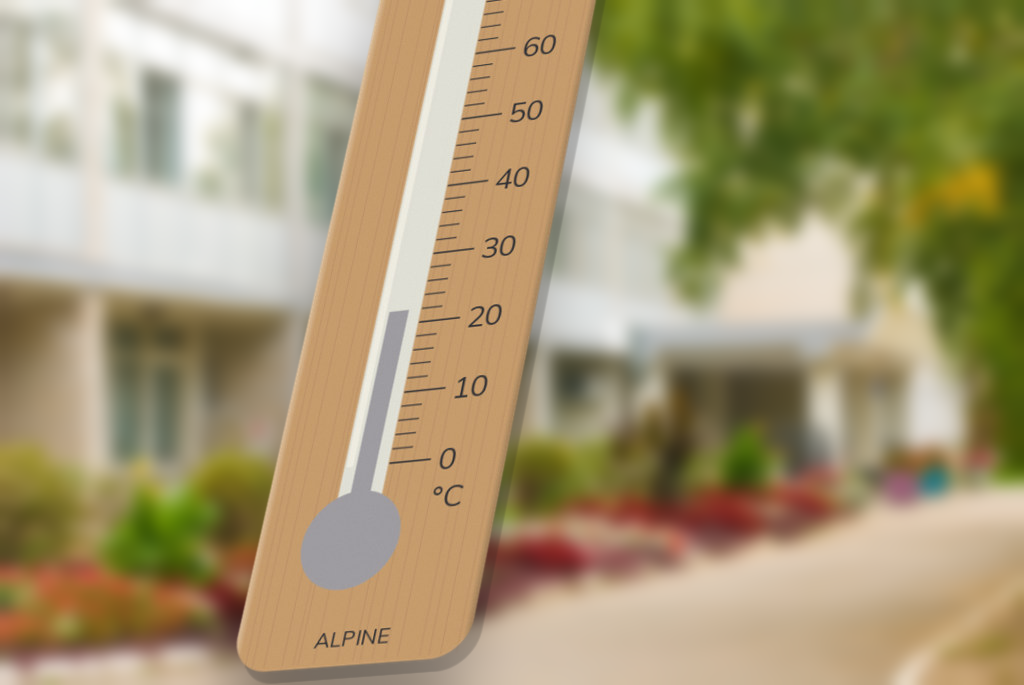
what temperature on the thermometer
22 °C
